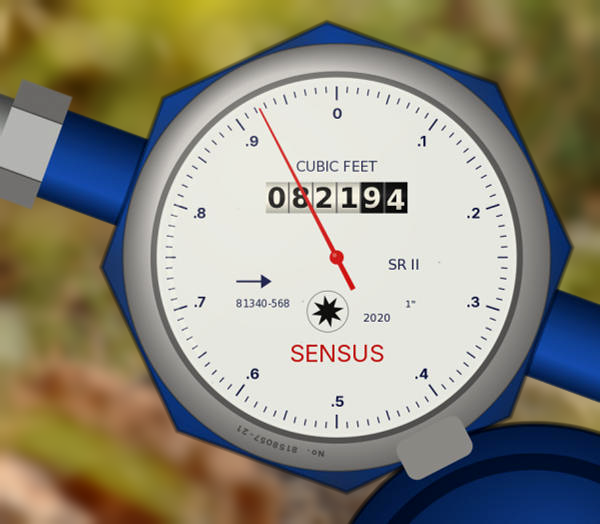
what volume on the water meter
82193.92 ft³
